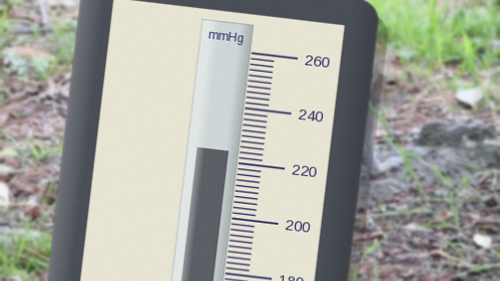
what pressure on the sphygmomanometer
224 mmHg
